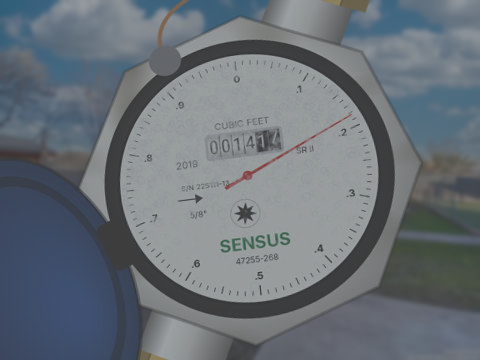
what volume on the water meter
1417.18 ft³
